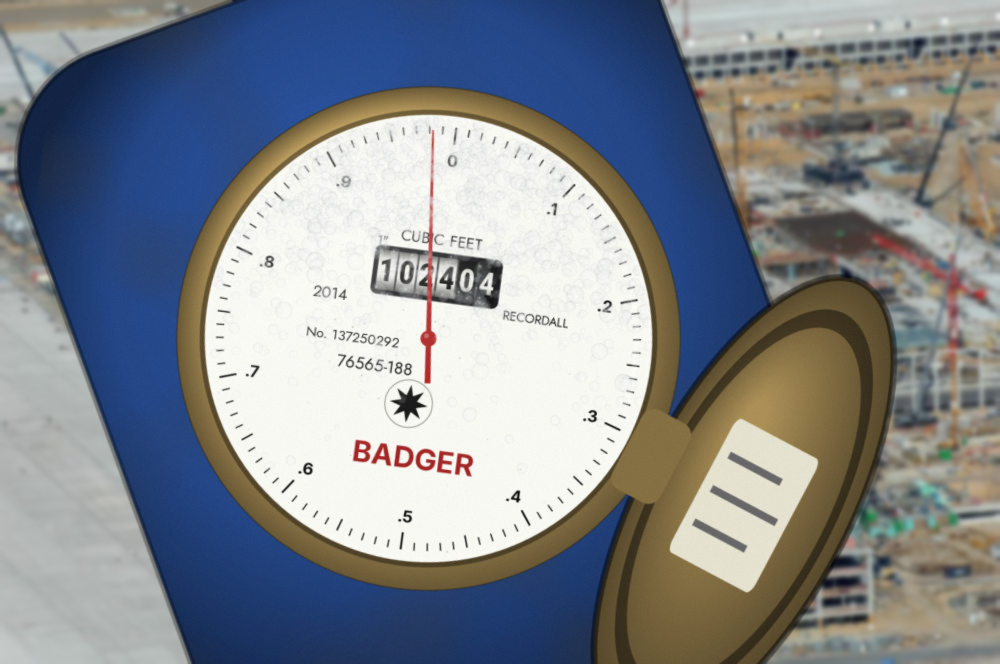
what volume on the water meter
102403.98 ft³
